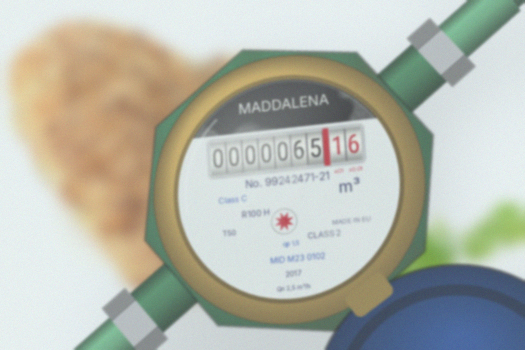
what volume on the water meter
65.16 m³
